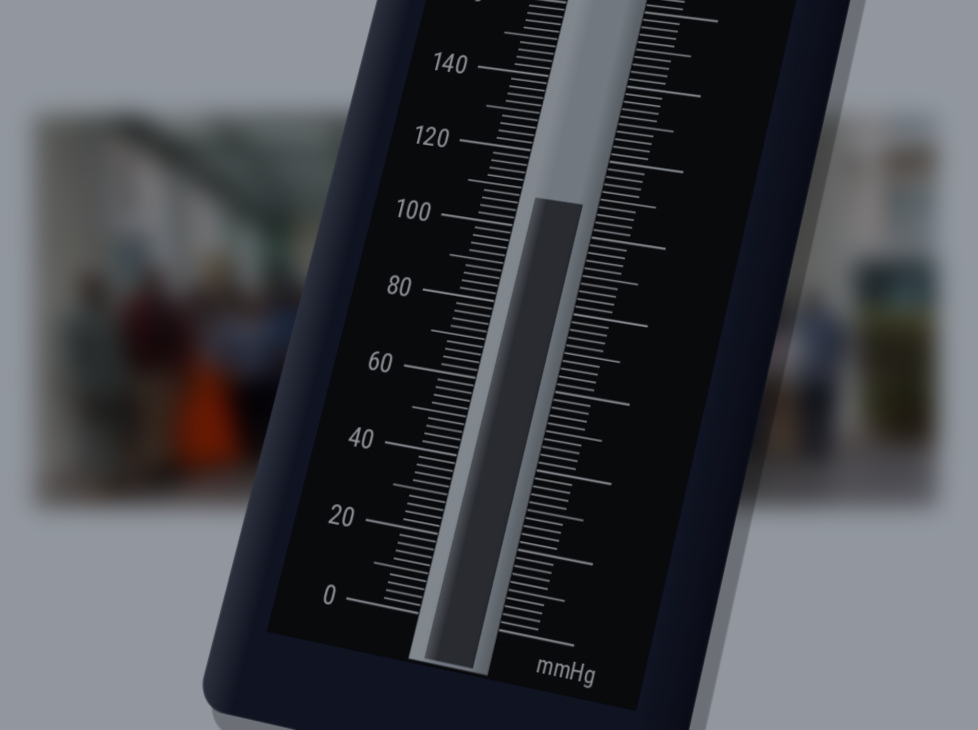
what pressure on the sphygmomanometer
108 mmHg
